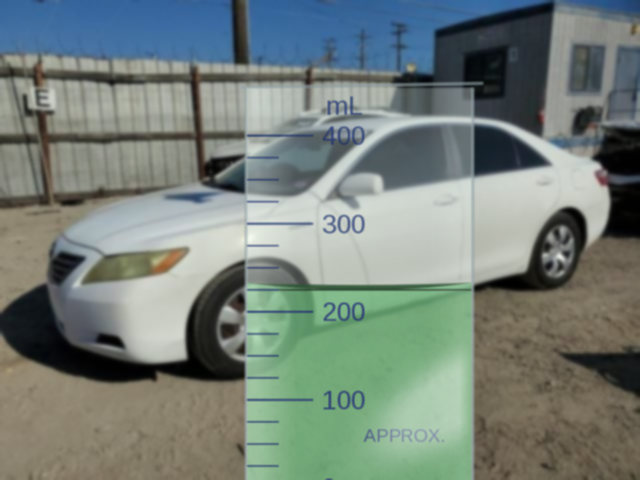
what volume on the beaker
225 mL
